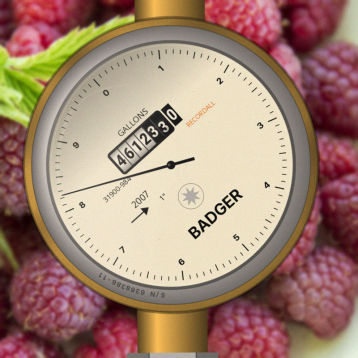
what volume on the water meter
4612328.2 gal
